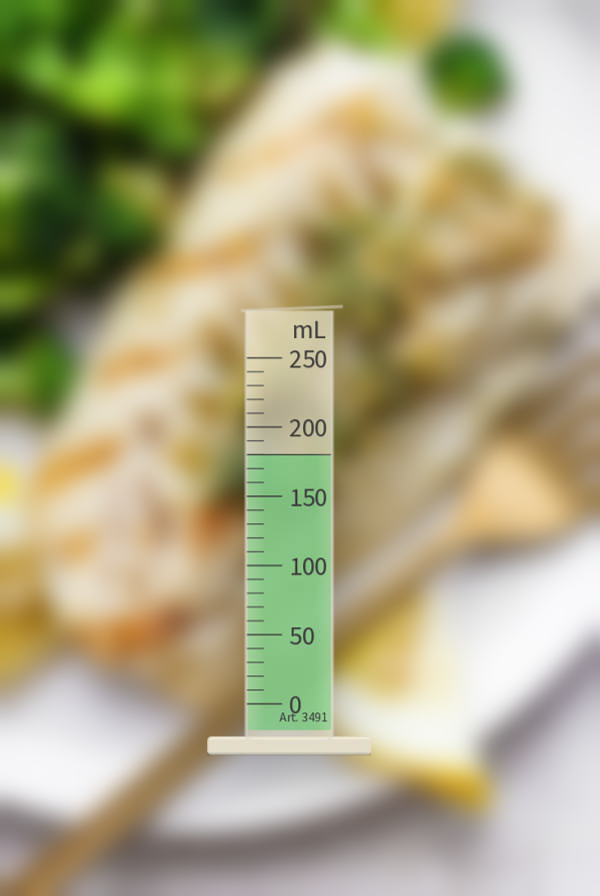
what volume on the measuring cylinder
180 mL
